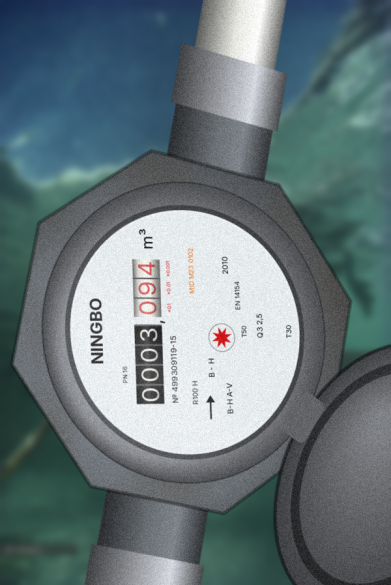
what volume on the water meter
3.094 m³
